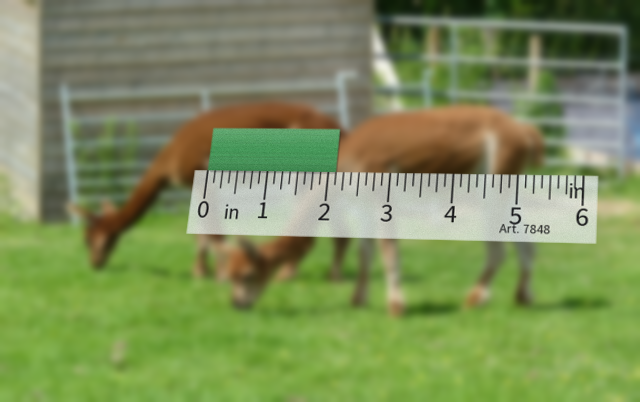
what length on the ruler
2.125 in
